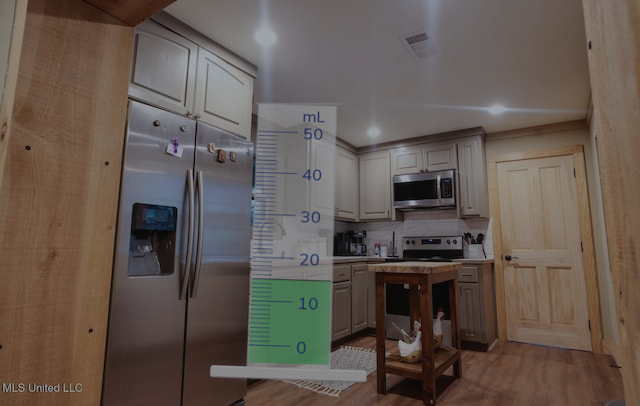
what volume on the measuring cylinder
15 mL
